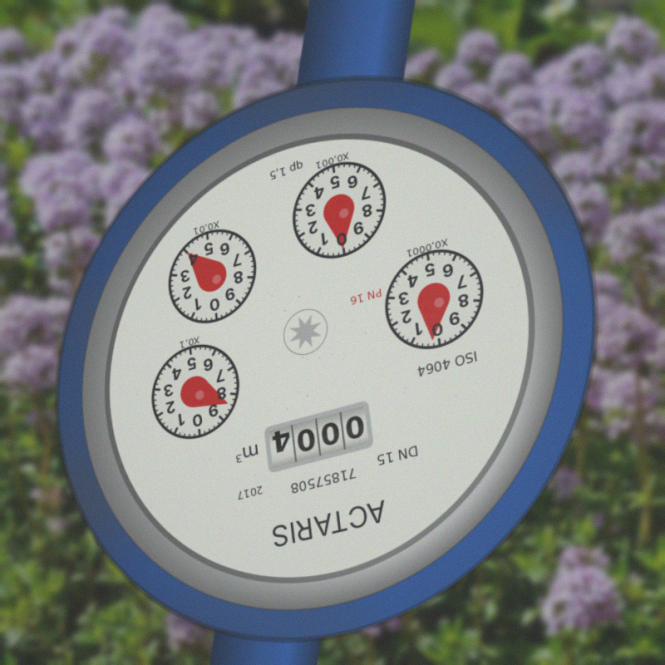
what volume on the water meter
3.8400 m³
